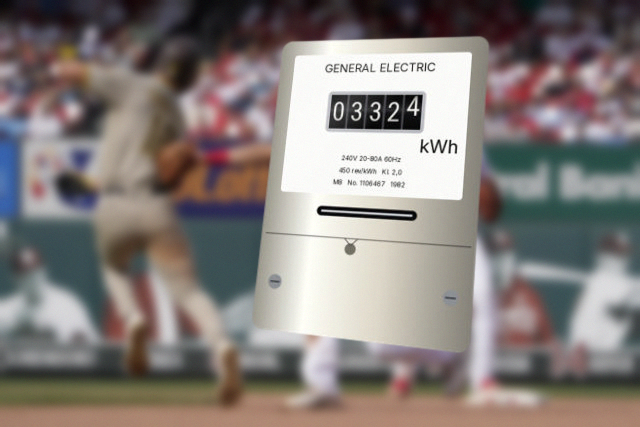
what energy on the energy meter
3324 kWh
